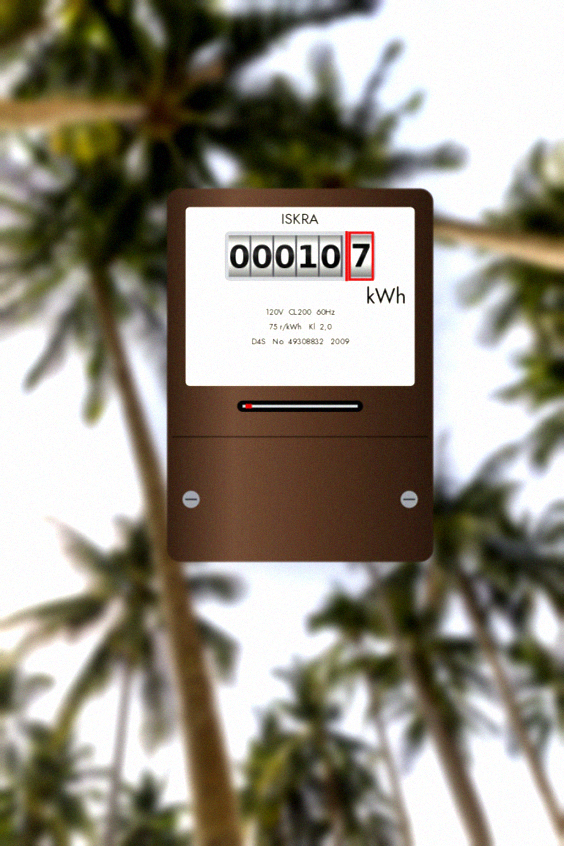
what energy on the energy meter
10.7 kWh
